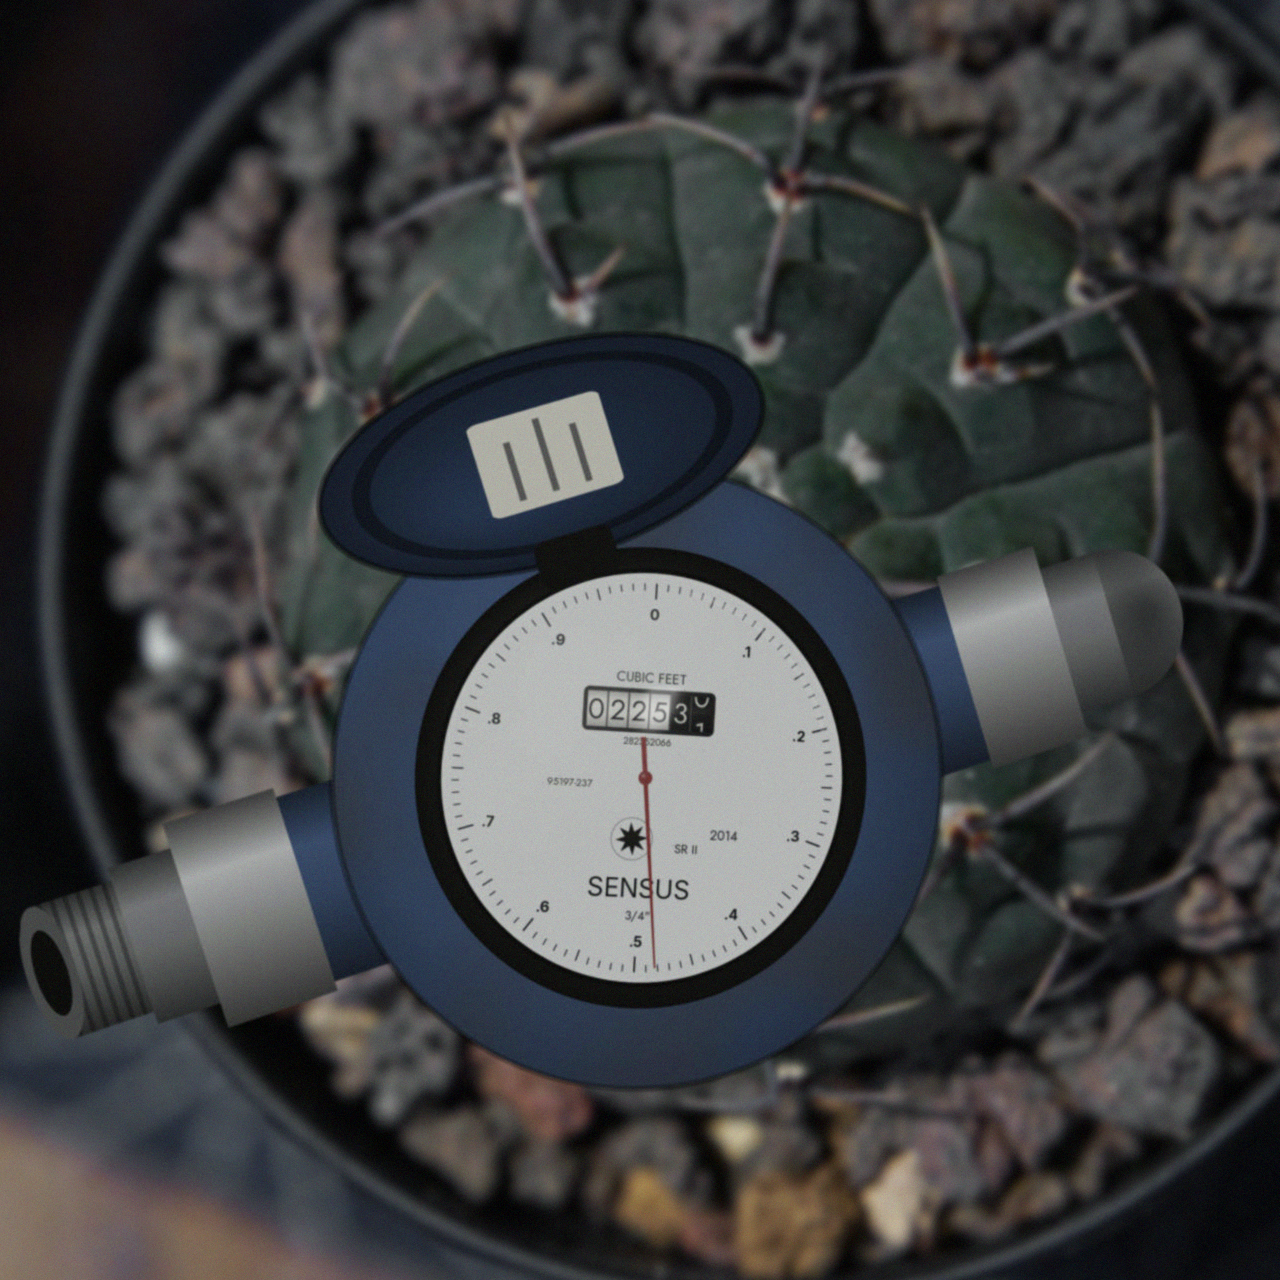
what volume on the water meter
22530.48 ft³
